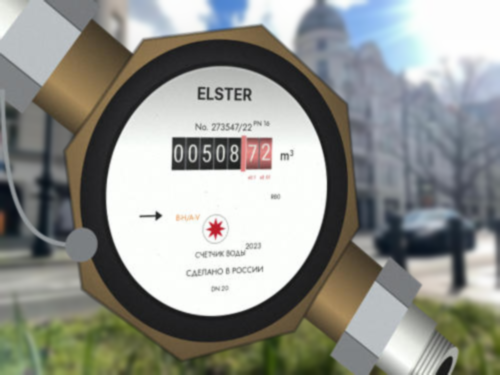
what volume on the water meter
508.72 m³
